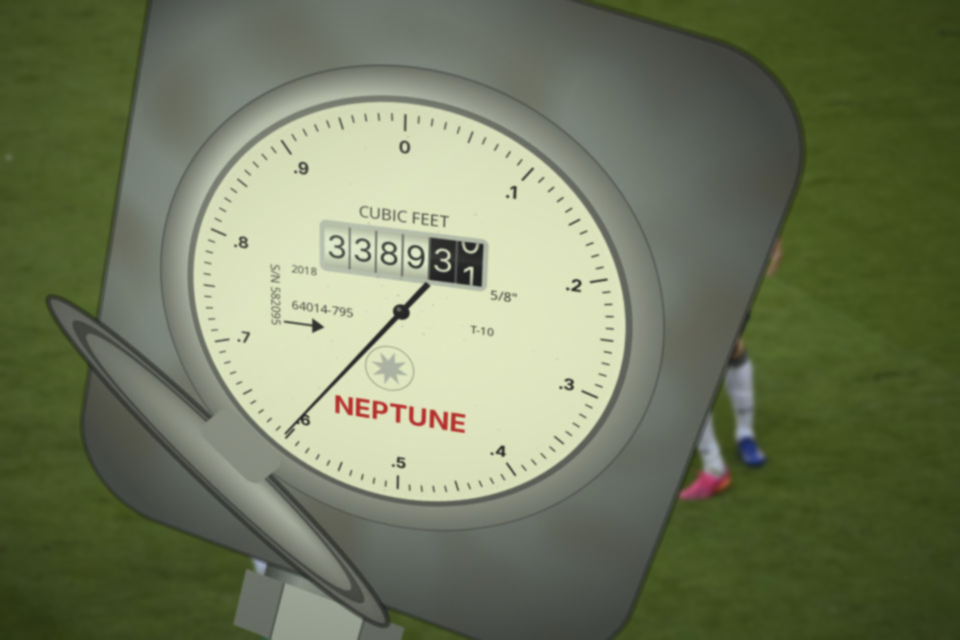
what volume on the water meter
338930.60 ft³
